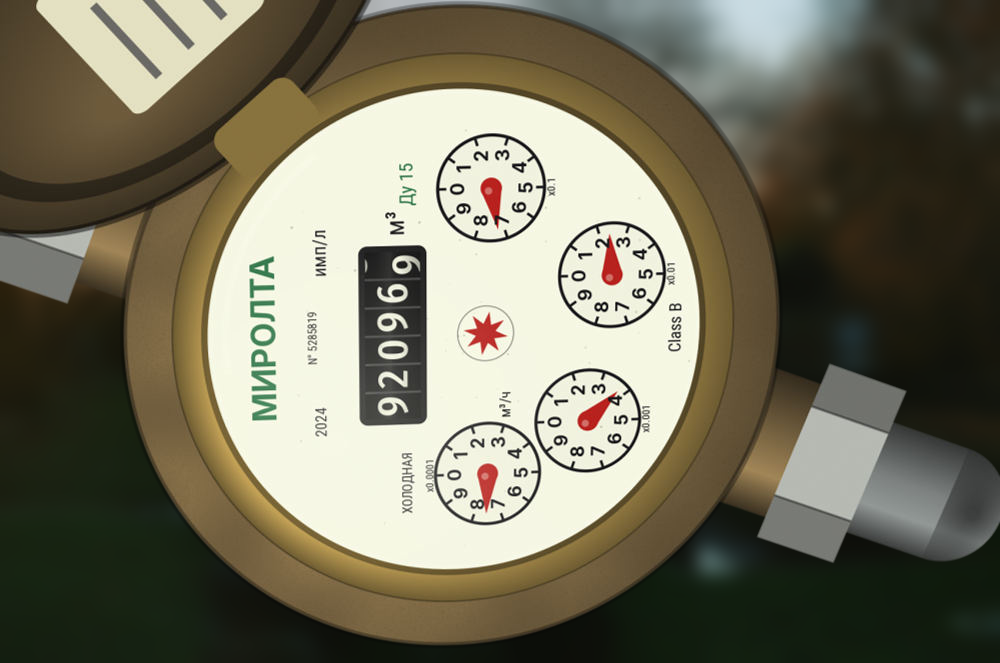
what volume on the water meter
920968.7237 m³
